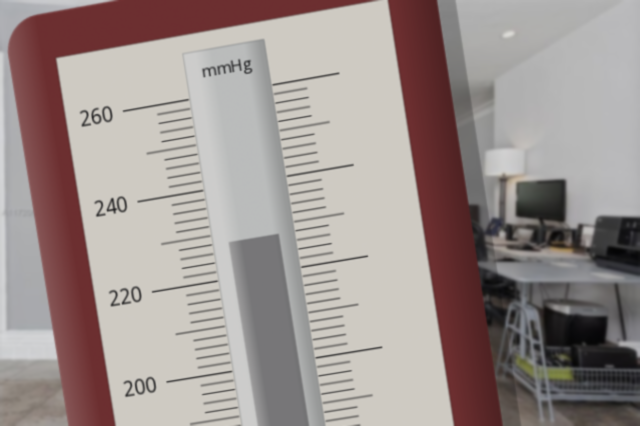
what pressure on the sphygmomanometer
228 mmHg
